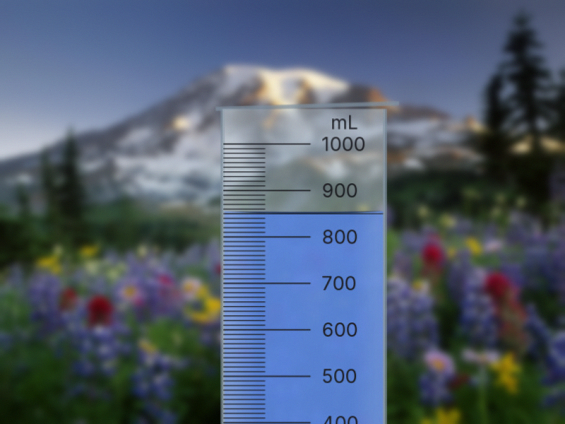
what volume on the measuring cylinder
850 mL
